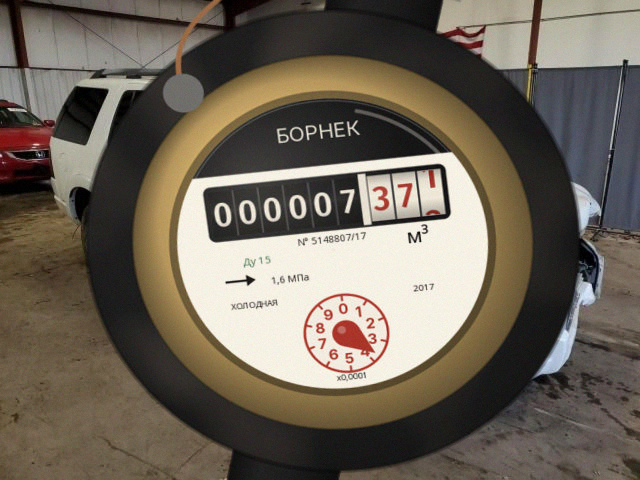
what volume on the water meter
7.3713 m³
